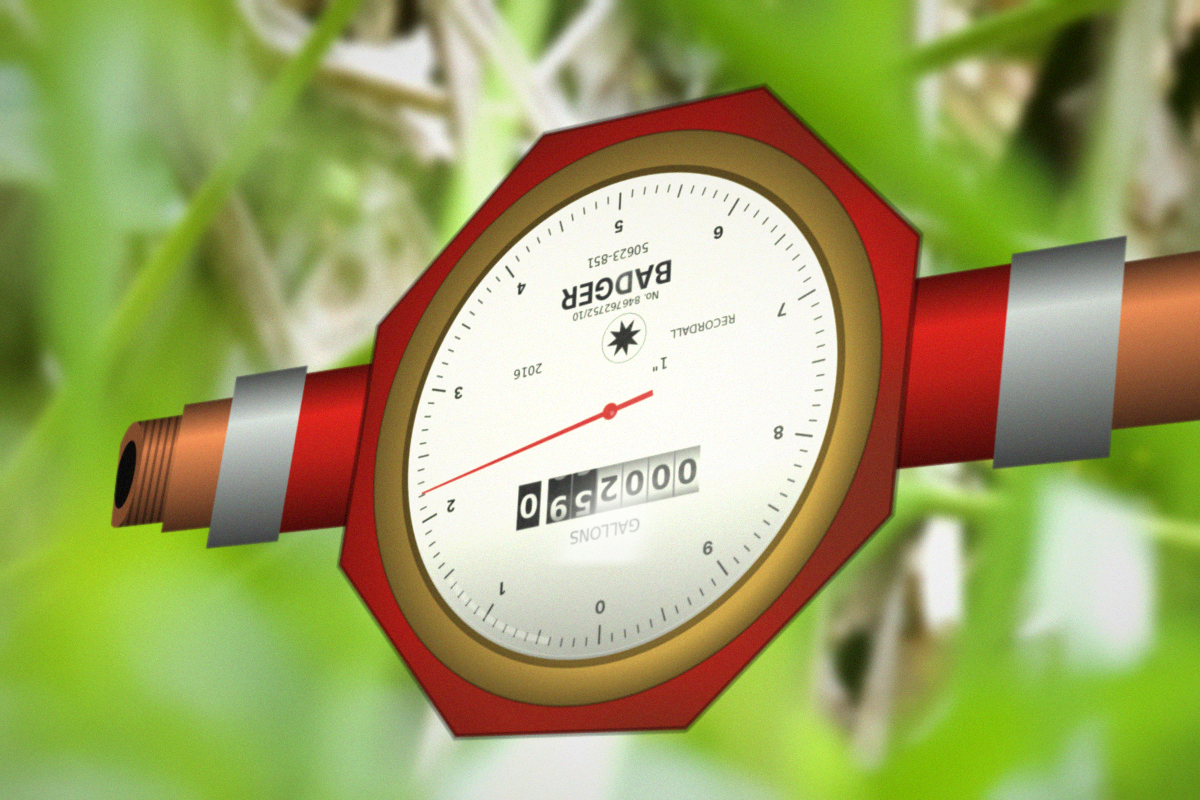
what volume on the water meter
2592.2 gal
